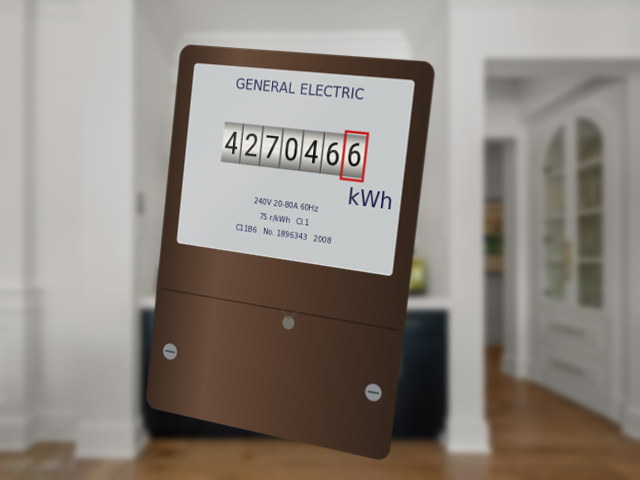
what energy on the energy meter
427046.6 kWh
